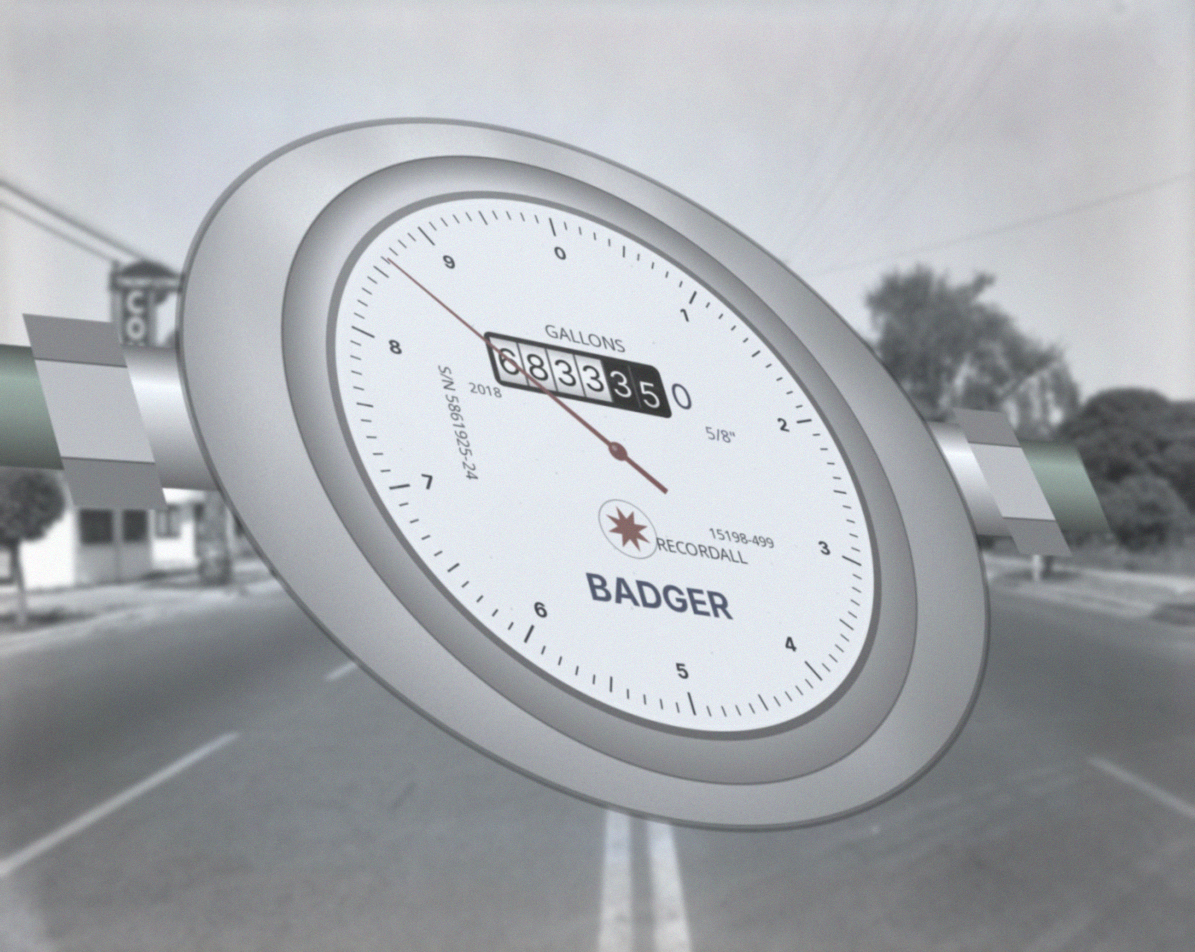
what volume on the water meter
6833348.6 gal
